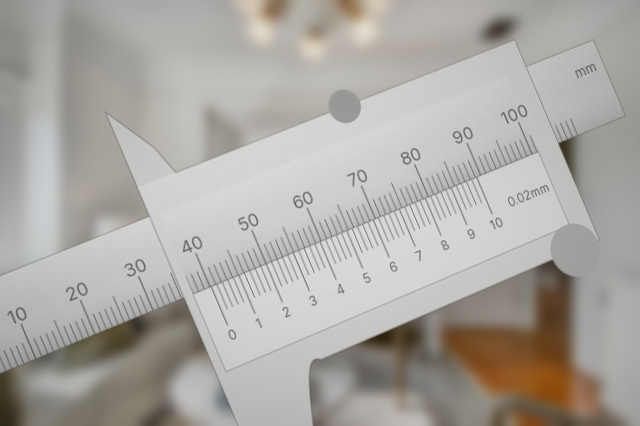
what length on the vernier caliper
40.2 mm
